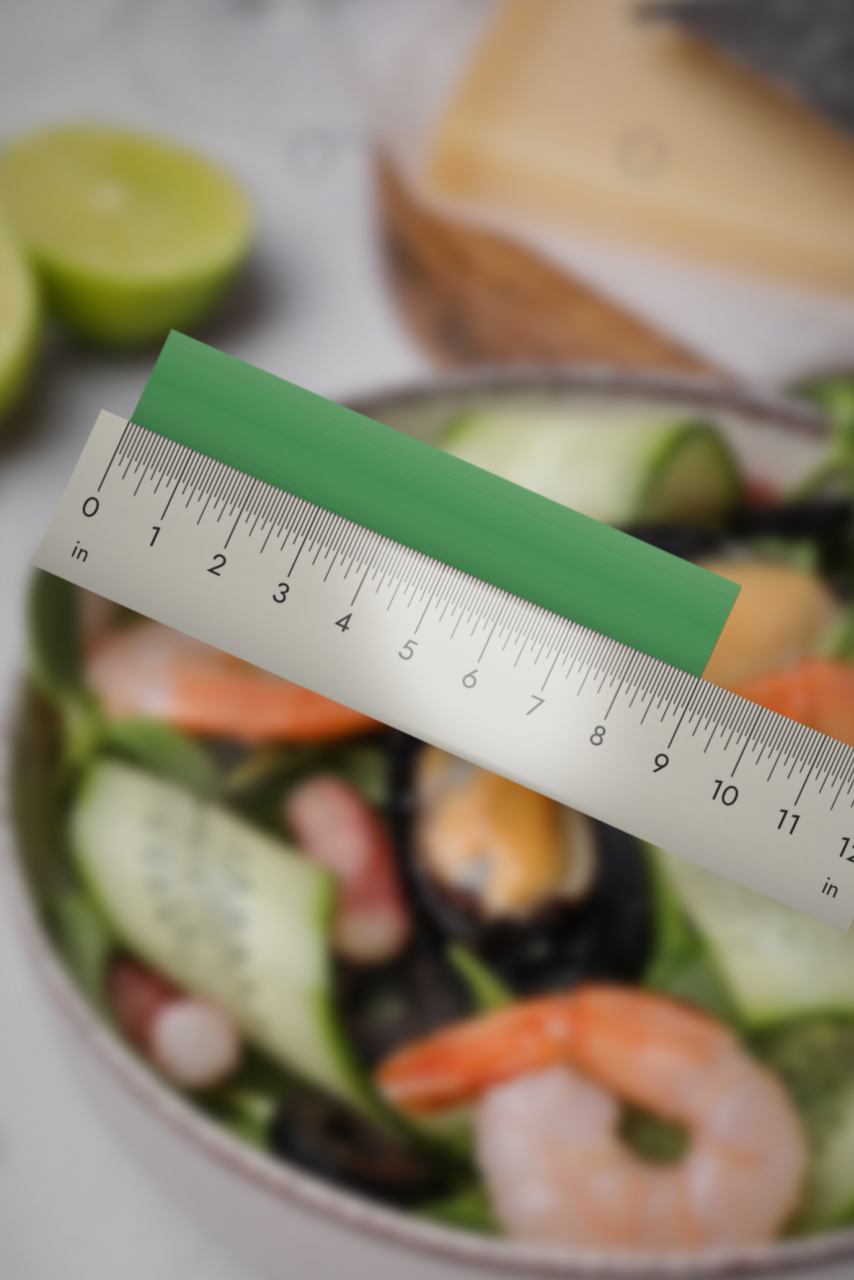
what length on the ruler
9 in
